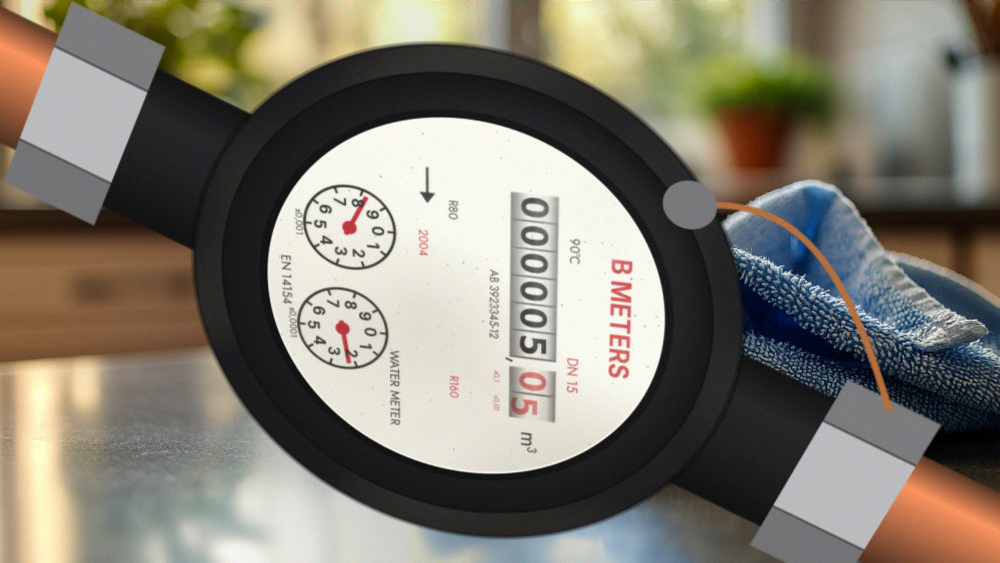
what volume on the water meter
5.0482 m³
